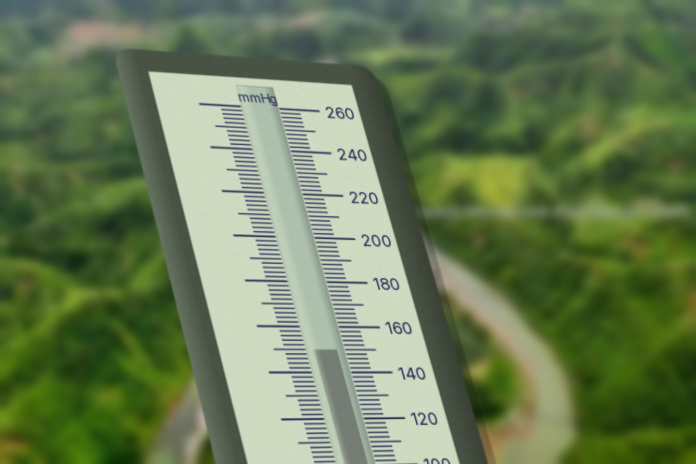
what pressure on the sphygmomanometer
150 mmHg
